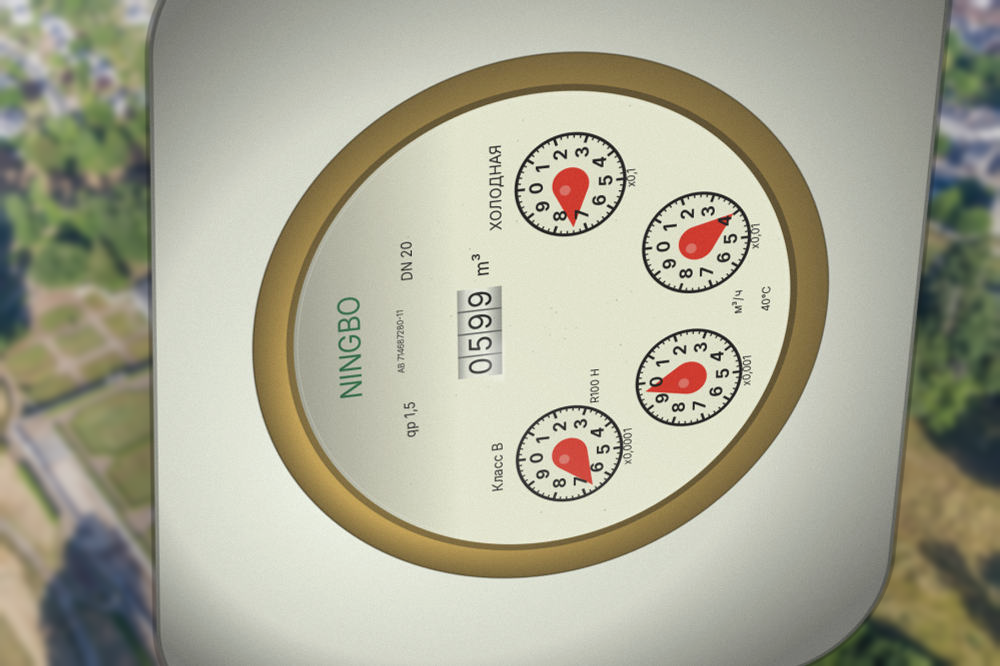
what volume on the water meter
599.7396 m³
